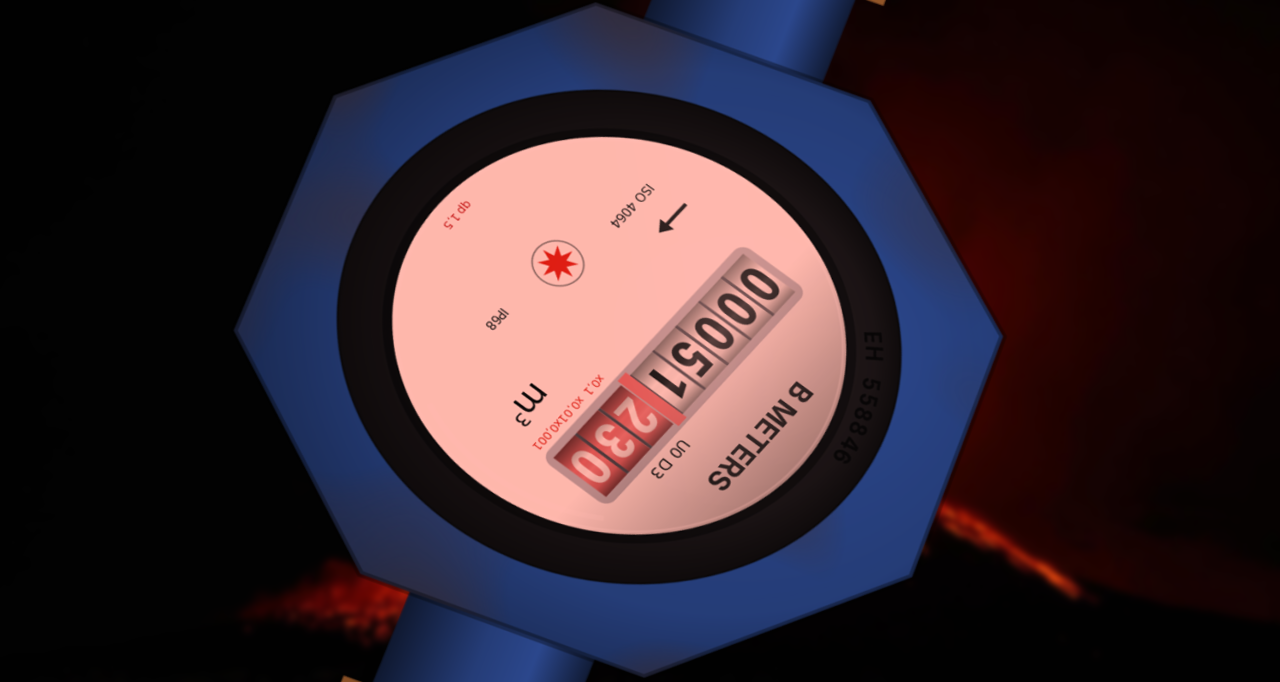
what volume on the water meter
51.230 m³
